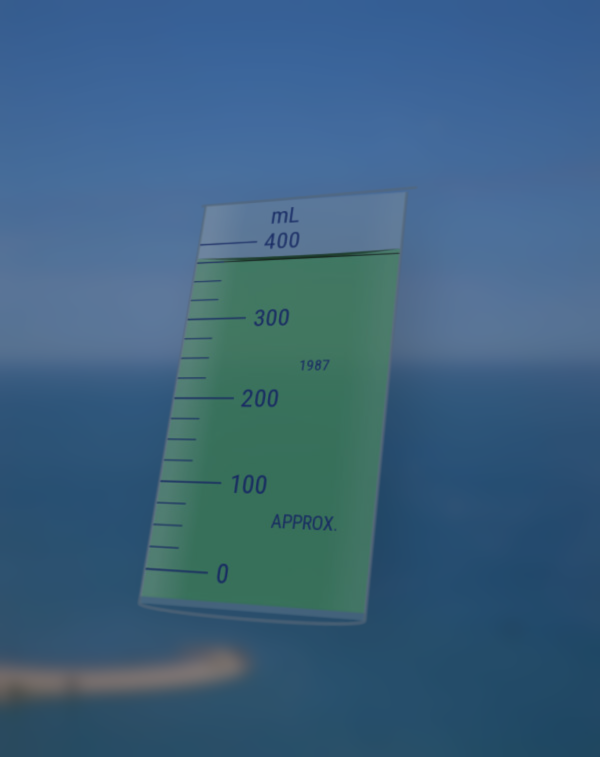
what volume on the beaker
375 mL
